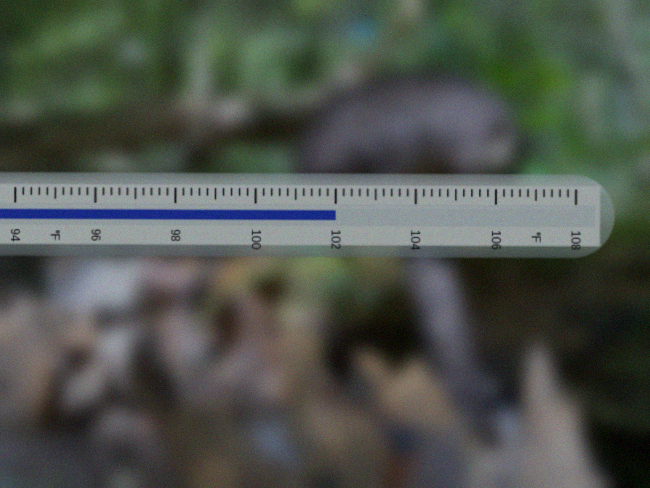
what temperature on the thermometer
102 °F
